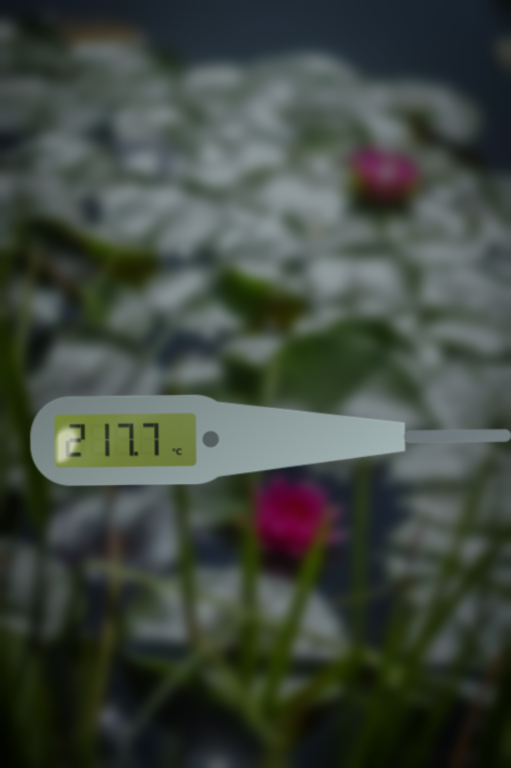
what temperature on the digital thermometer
217.7 °C
